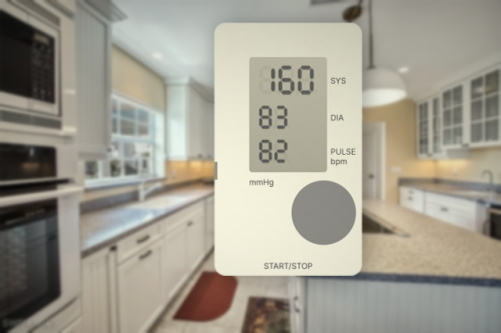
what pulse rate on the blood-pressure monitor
82 bpm
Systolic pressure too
160 mmHg
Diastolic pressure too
83 mmHg
